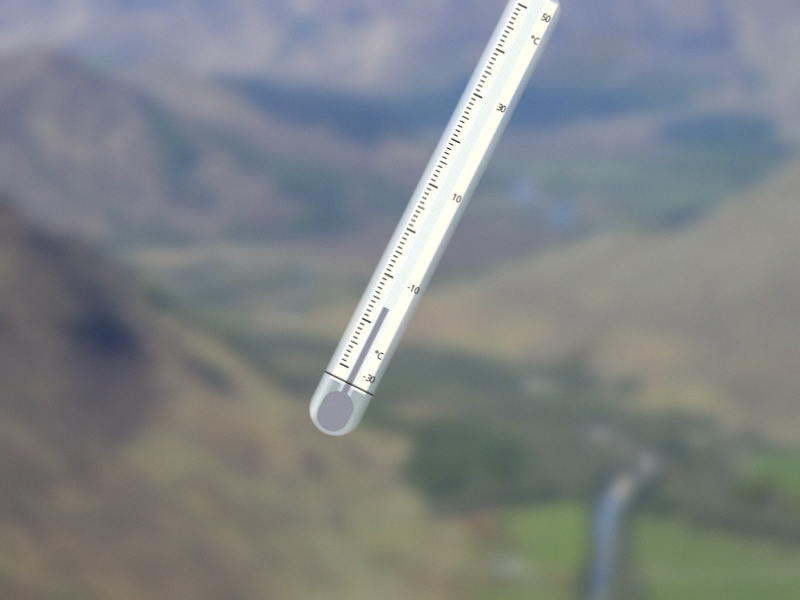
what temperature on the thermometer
-16 °C
